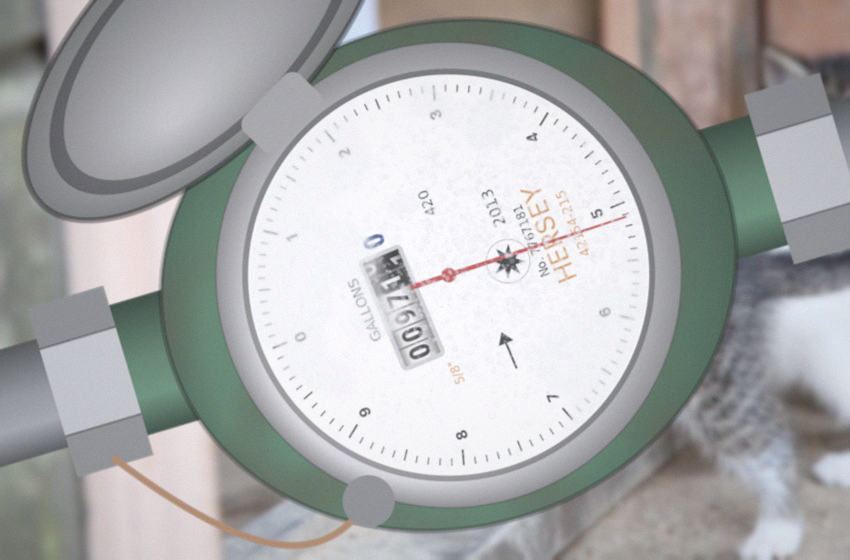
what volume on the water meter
97105.1 gal
